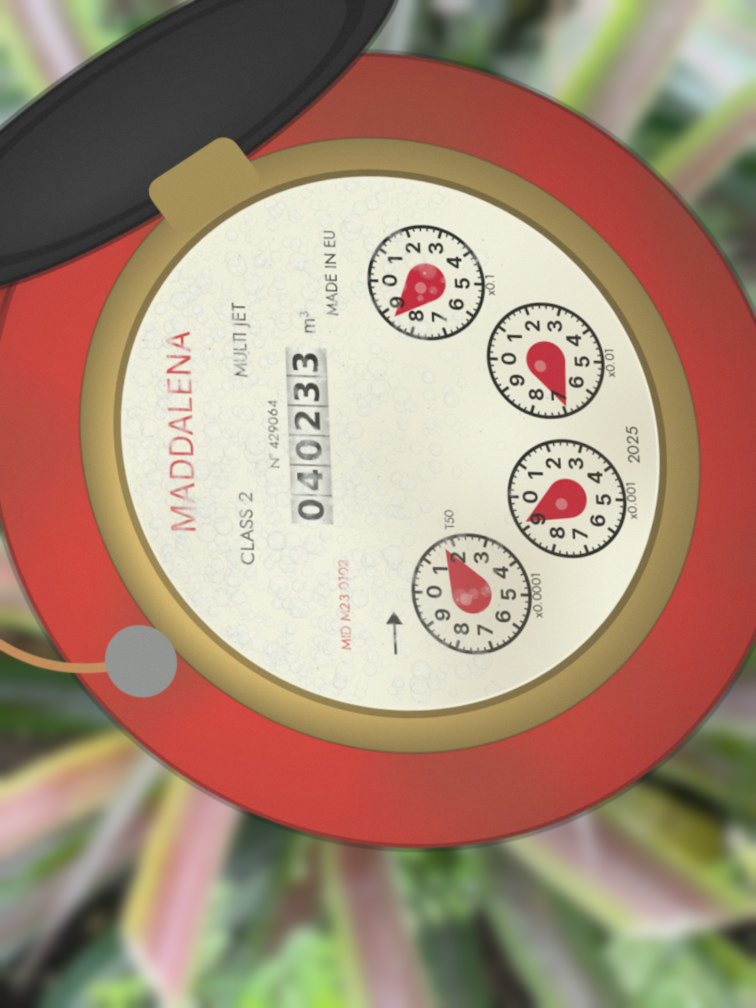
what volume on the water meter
40233.8691 m³
